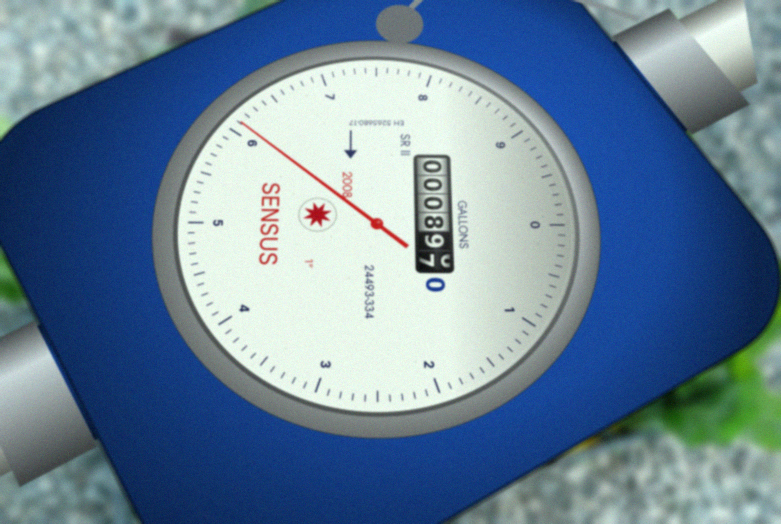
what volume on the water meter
8966.1 gal
